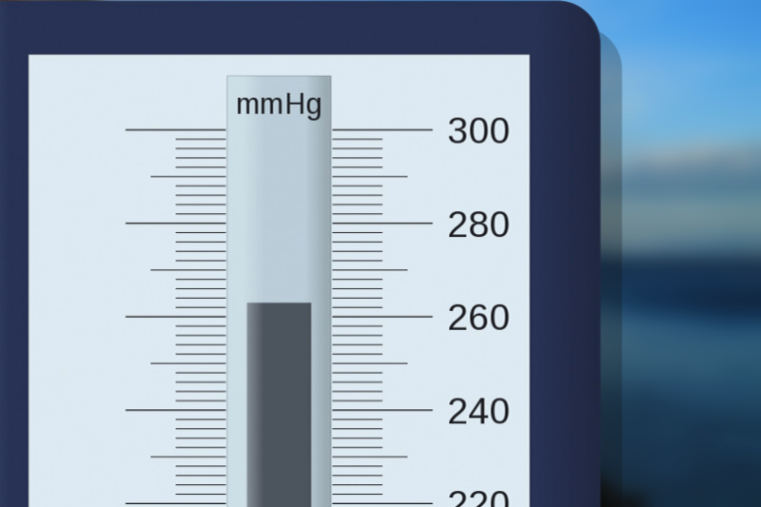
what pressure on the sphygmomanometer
263 mmHg
